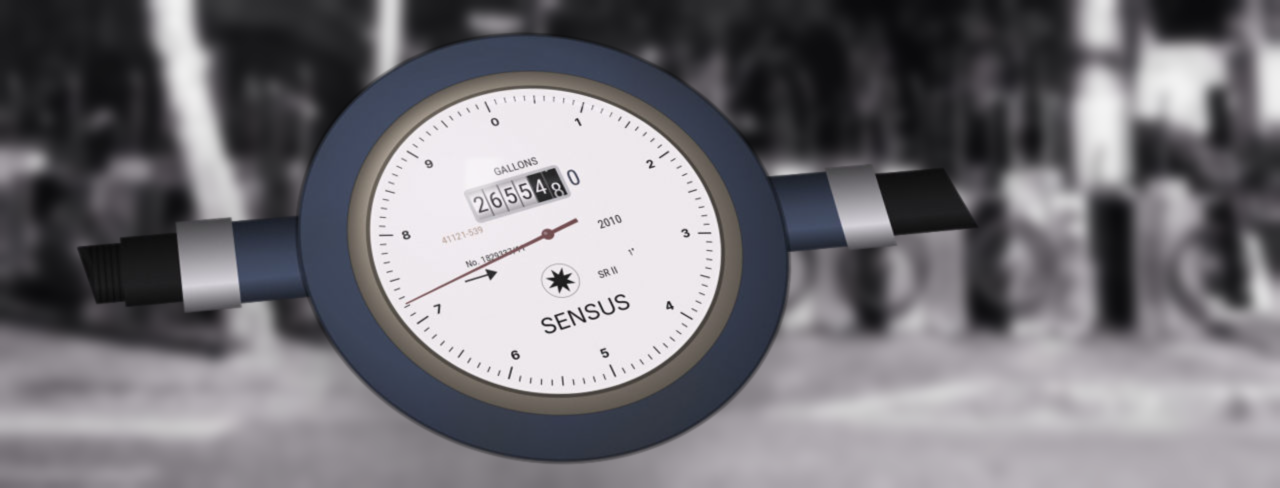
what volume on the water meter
2655477.2 gal
